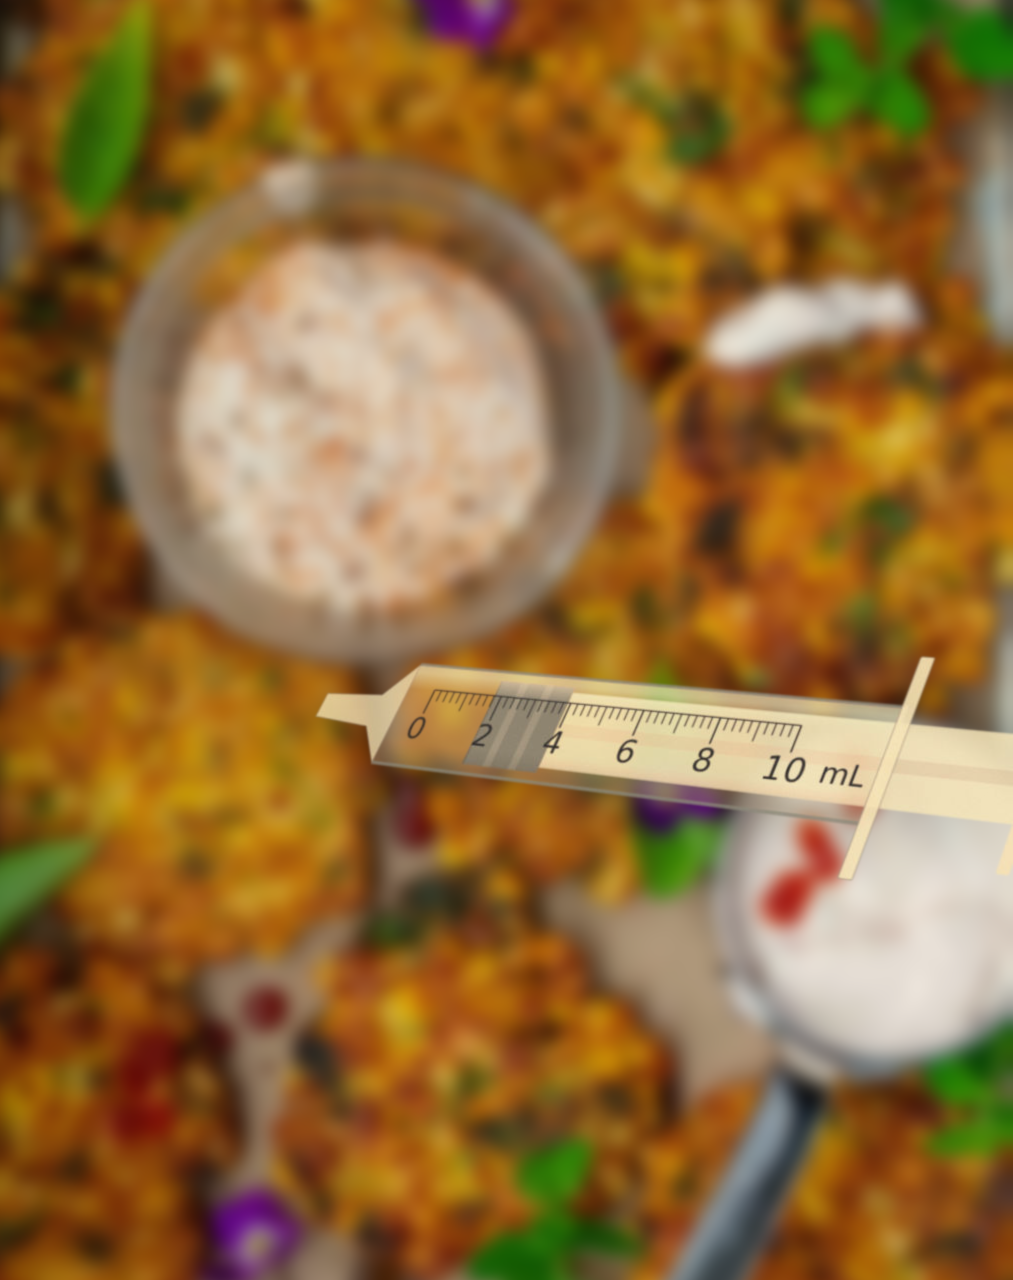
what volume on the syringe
1.8 mL
